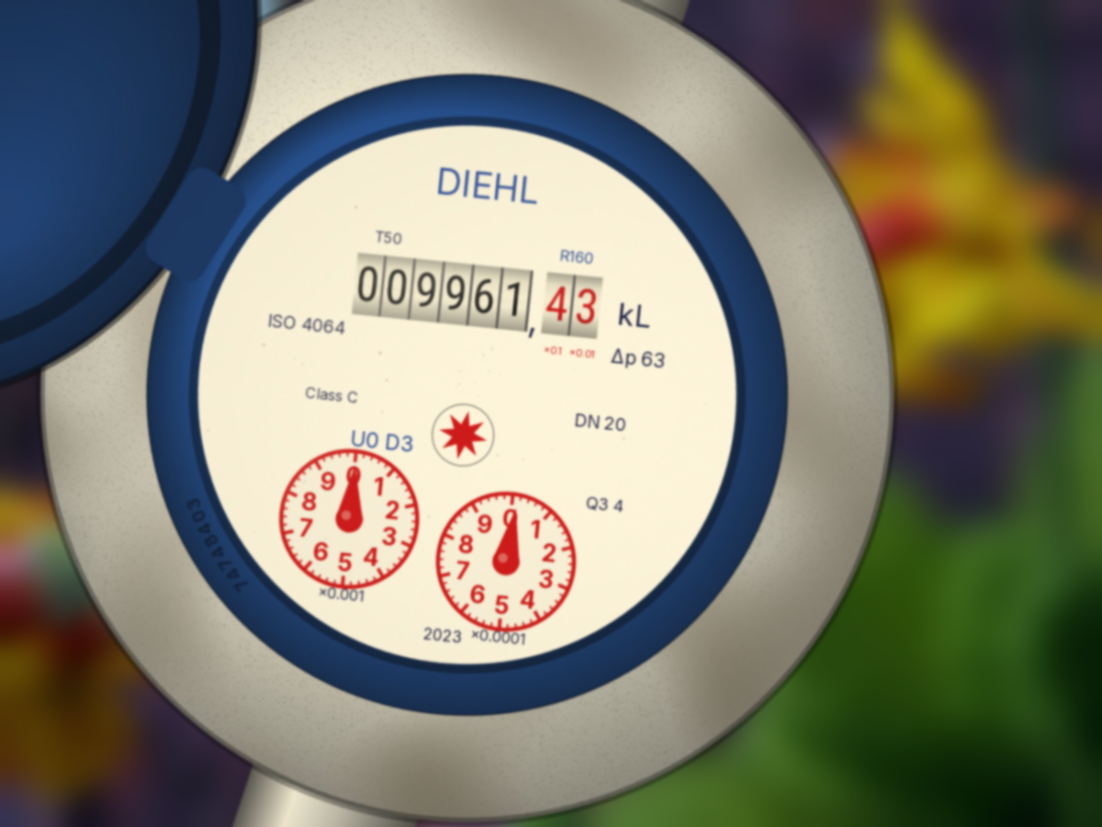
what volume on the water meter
9961.4300 kL
